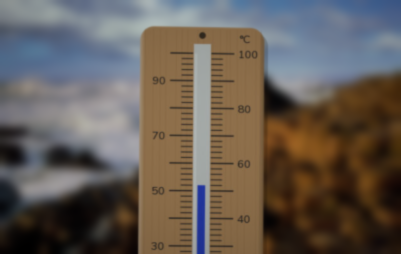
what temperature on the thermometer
52 °C
